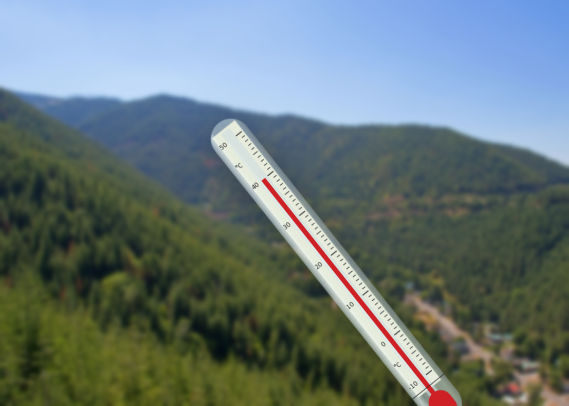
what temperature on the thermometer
40 °C
